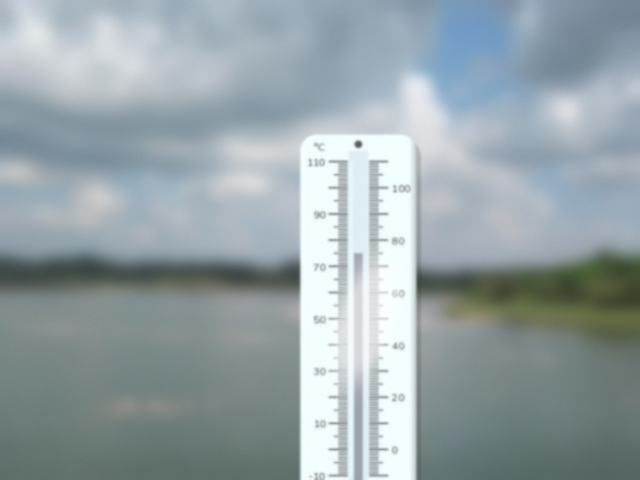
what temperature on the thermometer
75 °C
